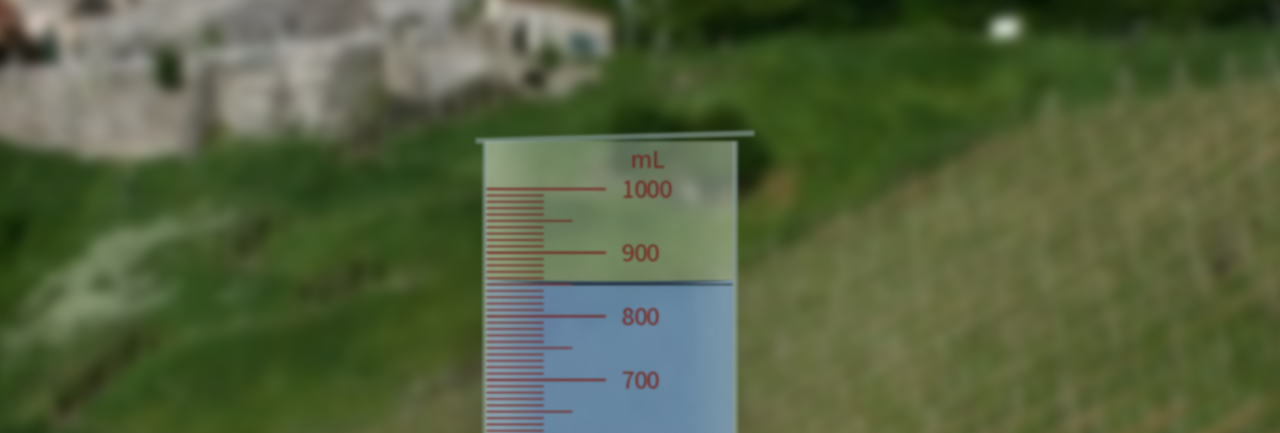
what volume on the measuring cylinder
850 mL
